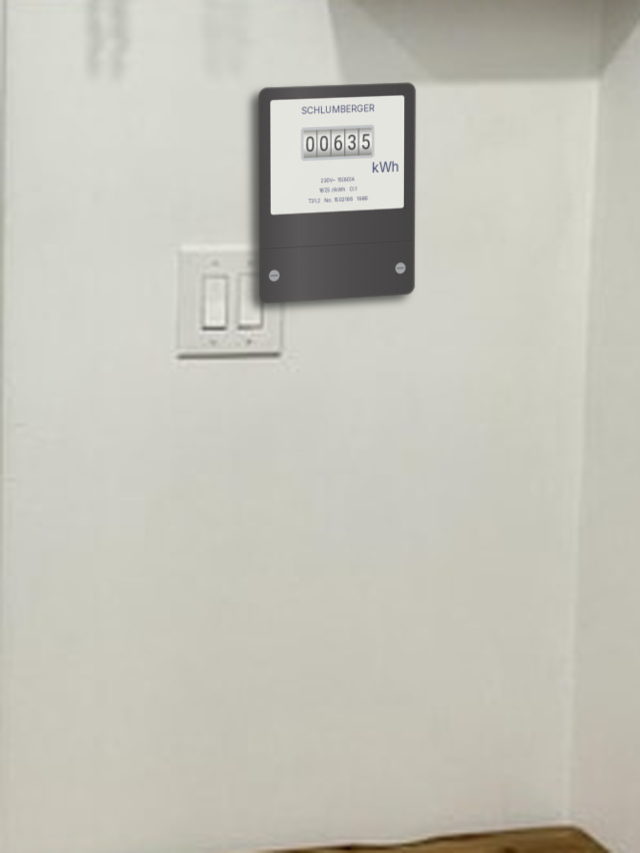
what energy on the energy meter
635 kWh
